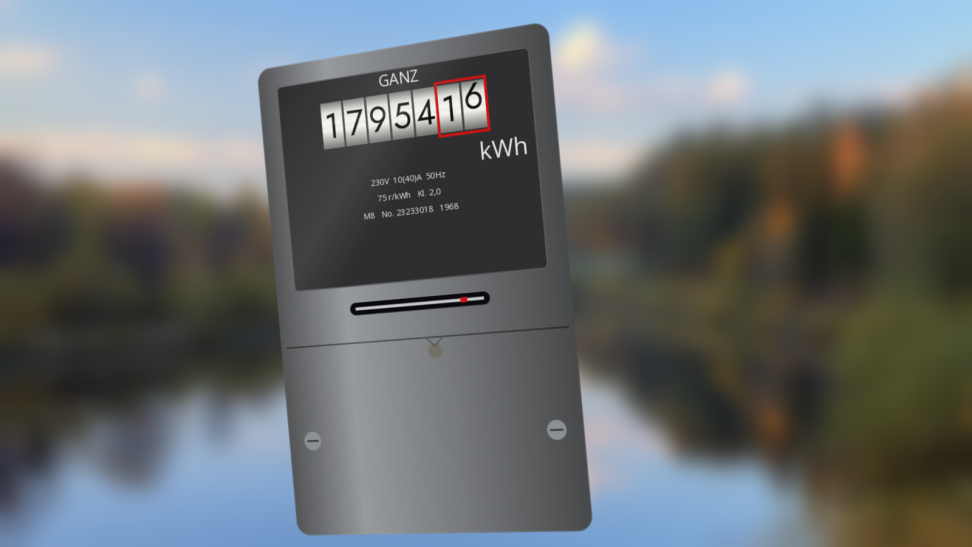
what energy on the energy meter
17954.16 kWh
